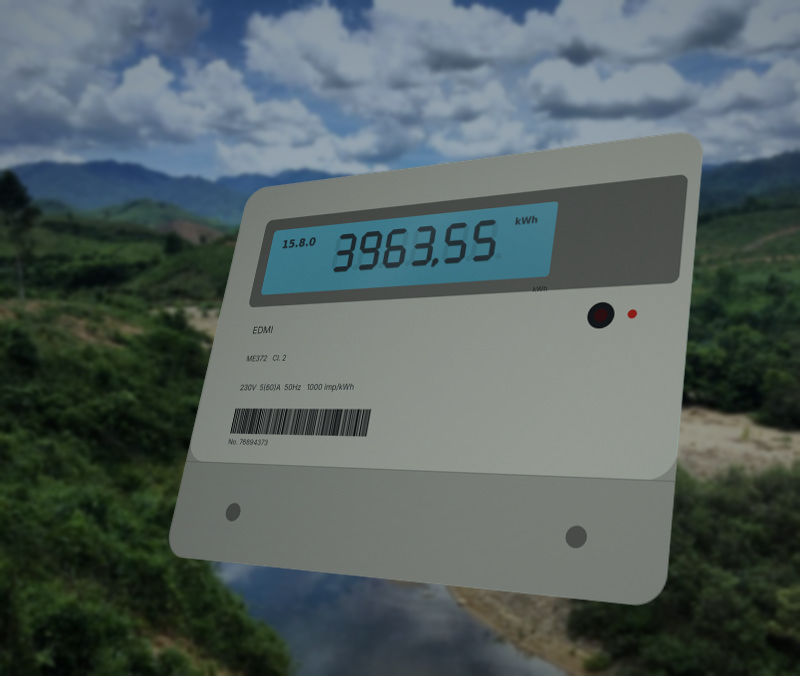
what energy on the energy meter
3963.55 kWh
